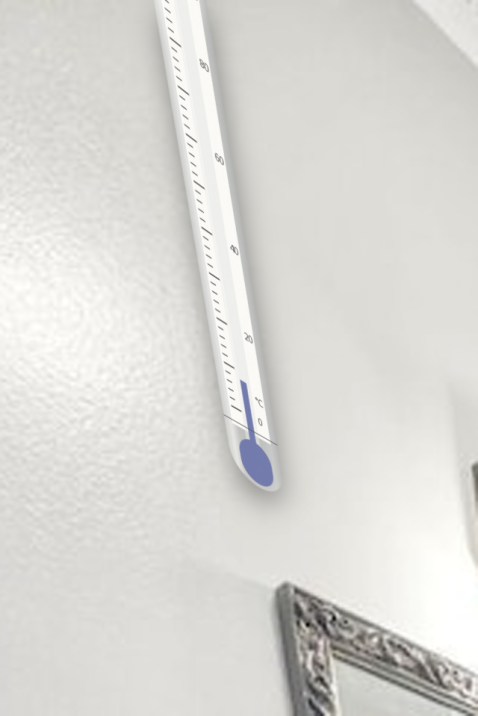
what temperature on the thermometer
8 °C
